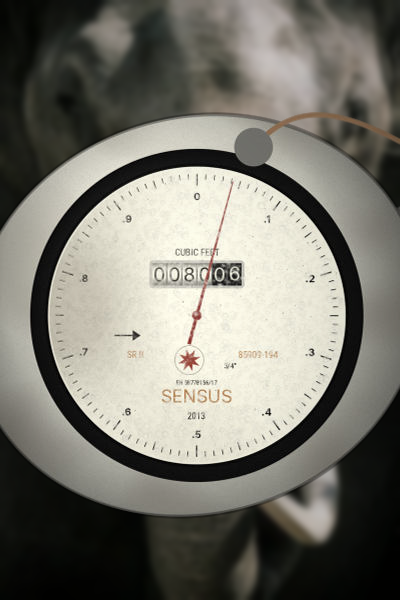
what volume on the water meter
8006.04 ft³
